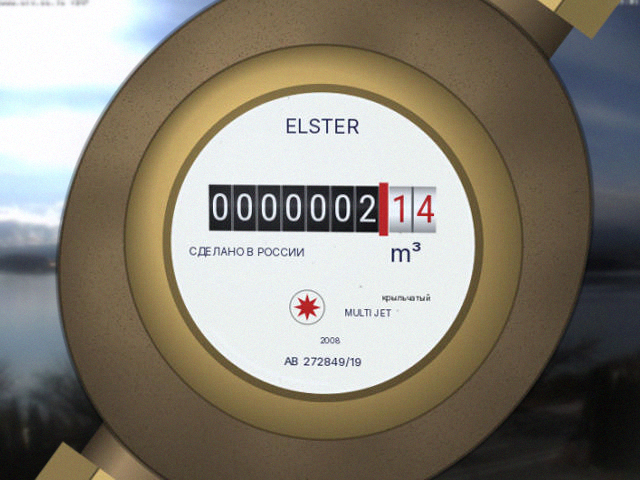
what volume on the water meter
2.14 m³
